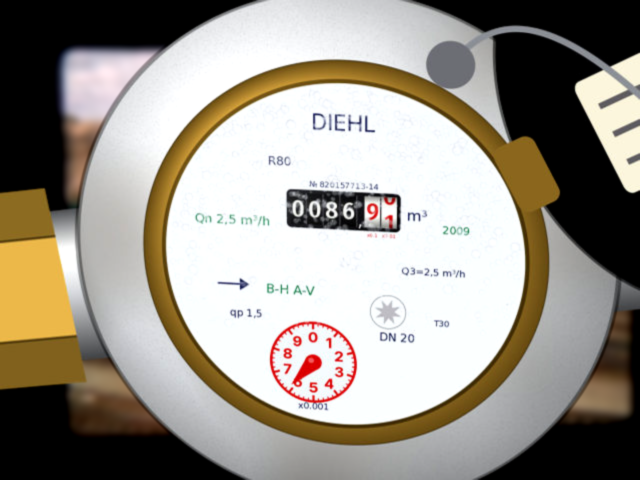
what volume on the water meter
86.906 m³
